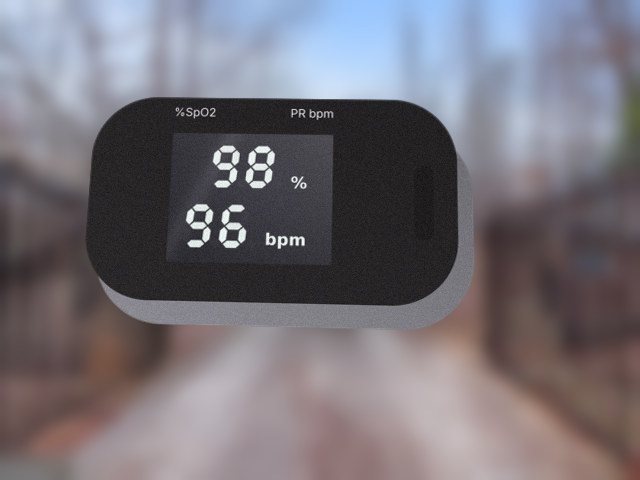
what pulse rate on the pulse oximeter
96 bpm
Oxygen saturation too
98 %
